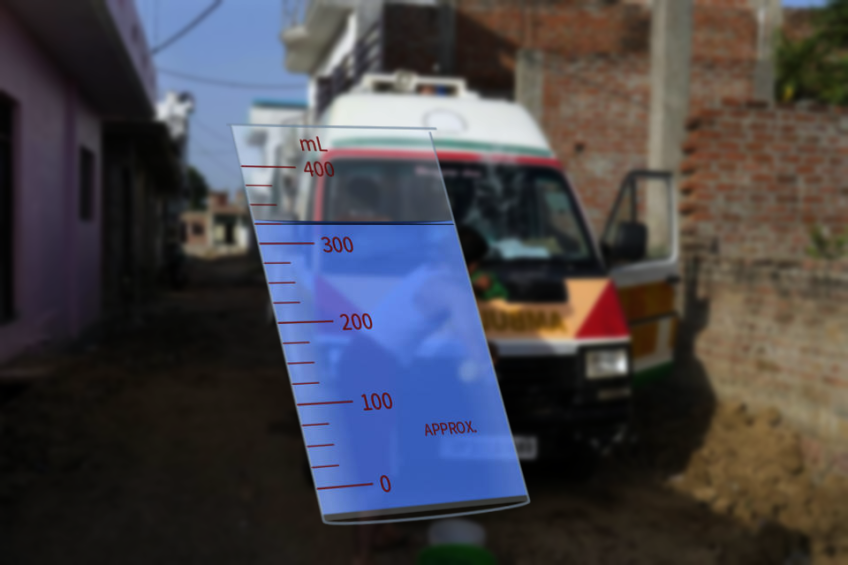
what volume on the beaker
325 mL
